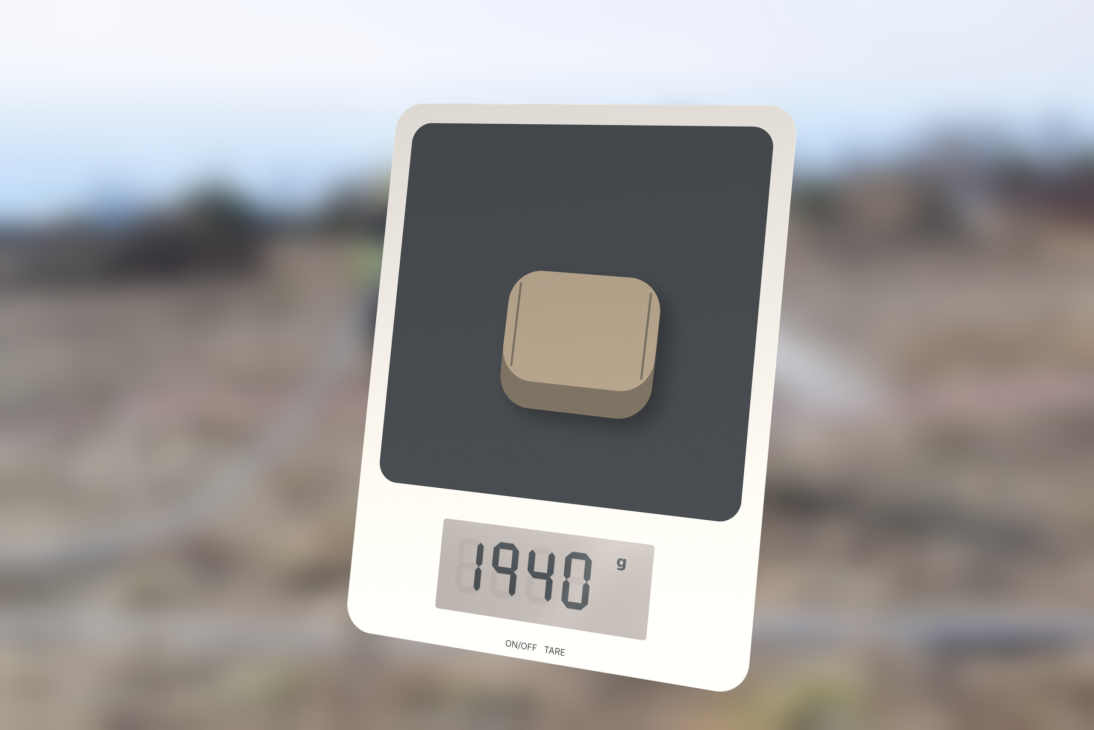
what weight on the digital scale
1940 g
